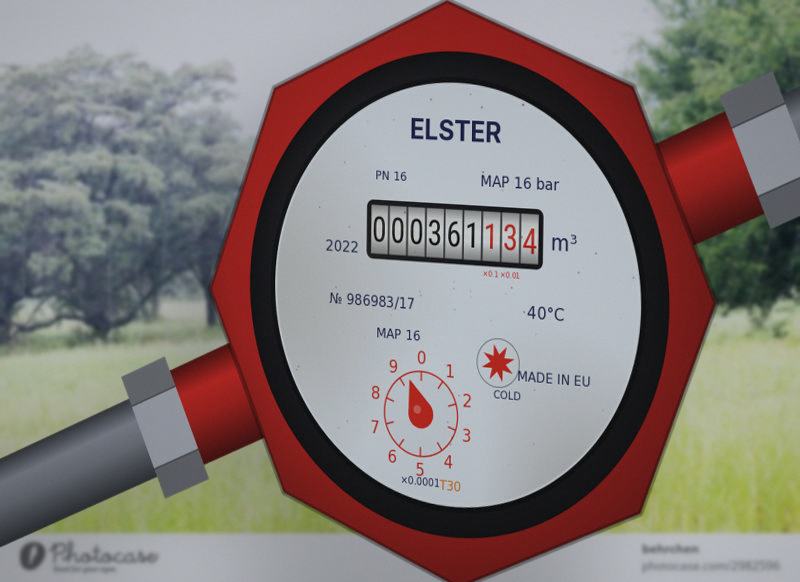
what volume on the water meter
361.1339 m³
